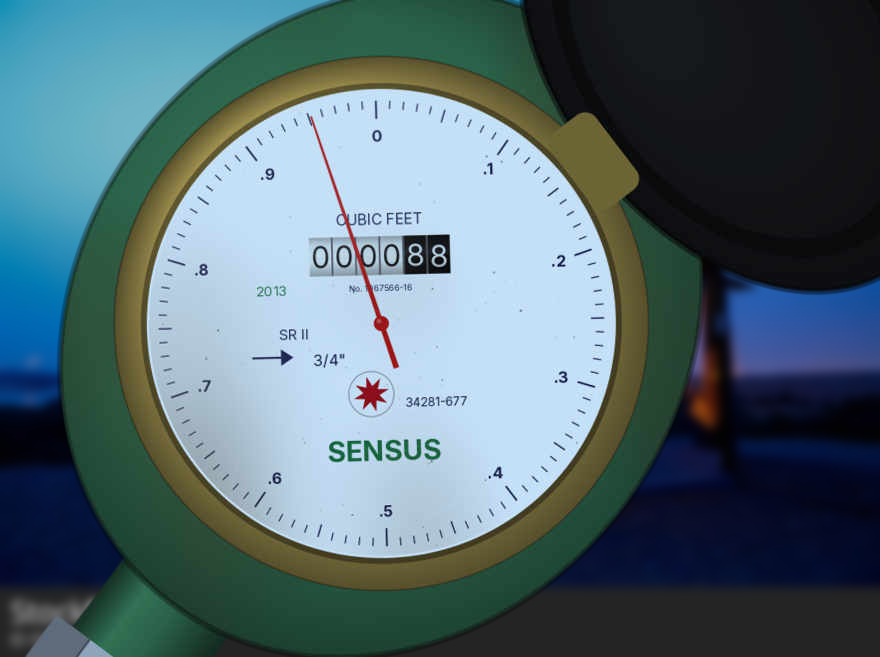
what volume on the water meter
87.95 ft³
